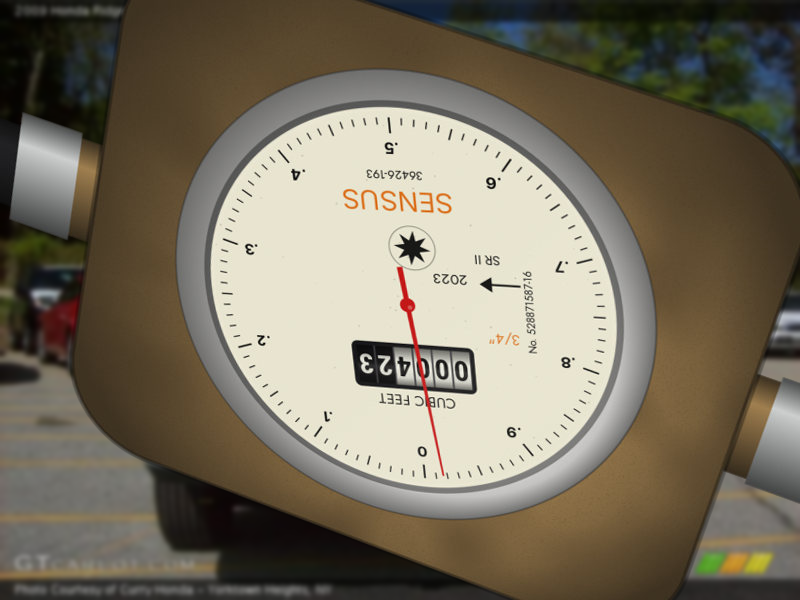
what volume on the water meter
422.98 ft³
